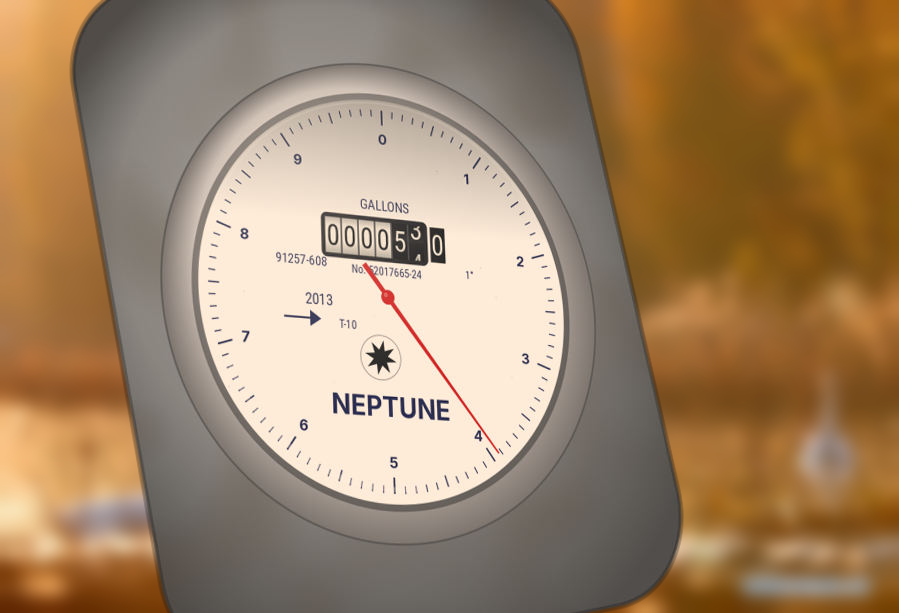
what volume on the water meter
533.9 gal
